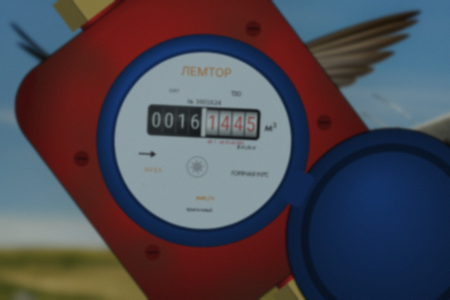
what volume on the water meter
16.1445 m³
